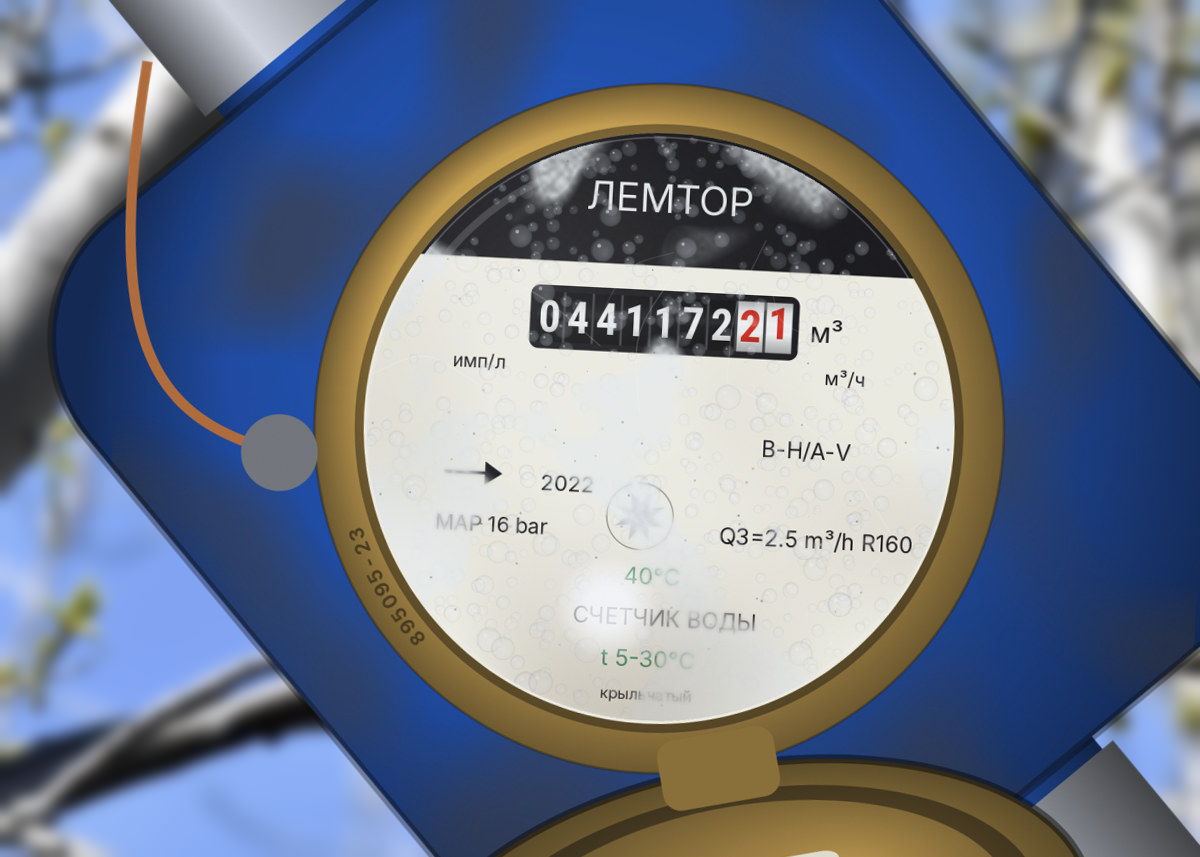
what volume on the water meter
441172.21 m³
